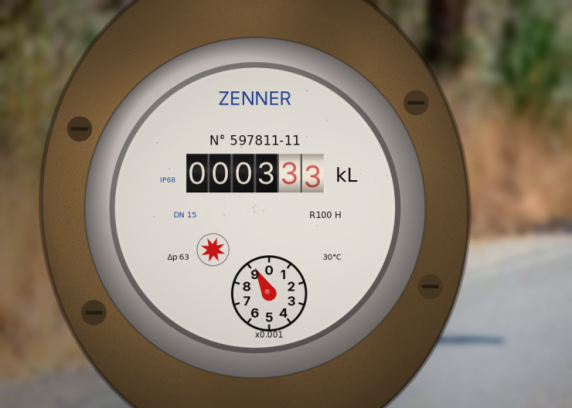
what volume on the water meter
3.329 kL
